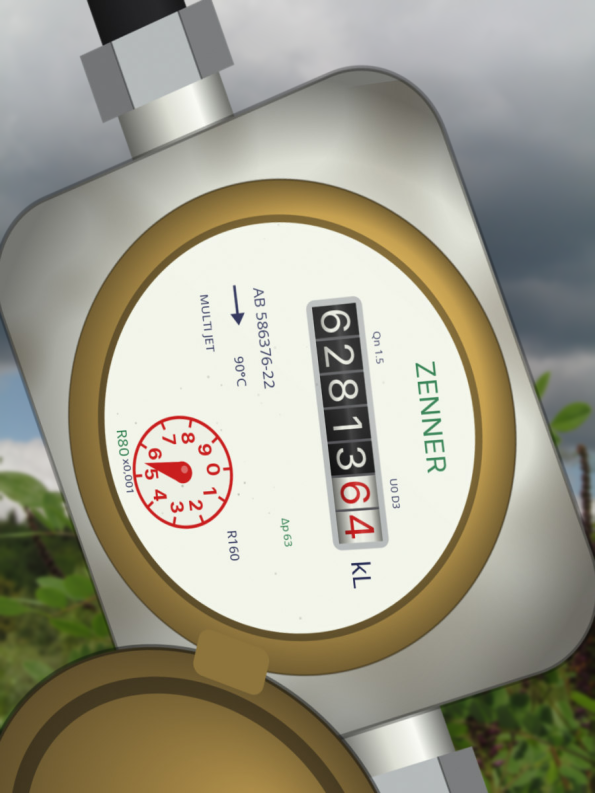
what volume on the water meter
62813.645 kL
